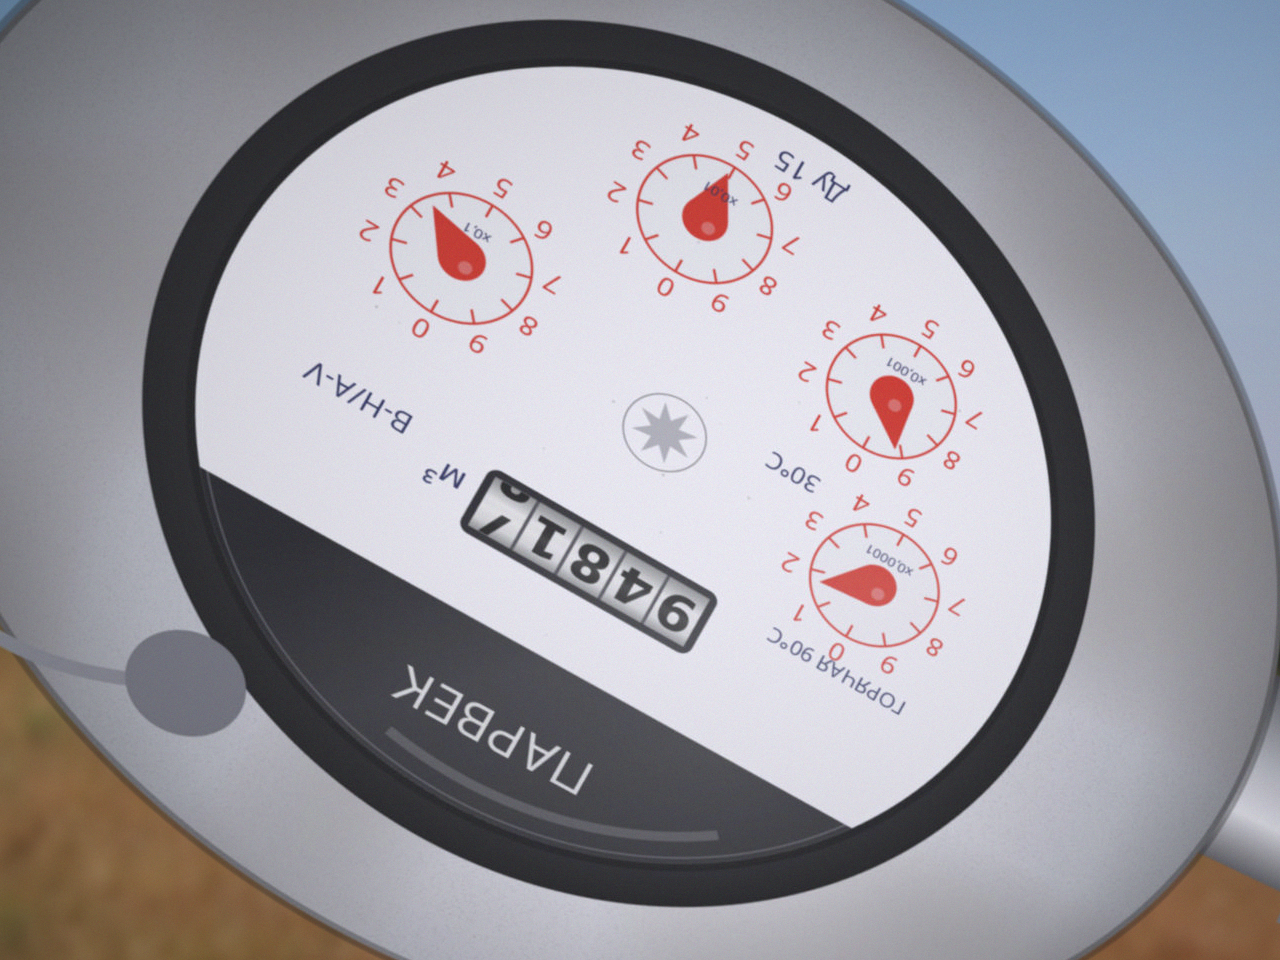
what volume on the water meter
94817.3491 m³
